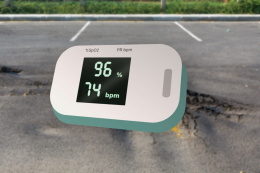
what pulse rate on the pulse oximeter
74 bpm
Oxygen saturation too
96 %
